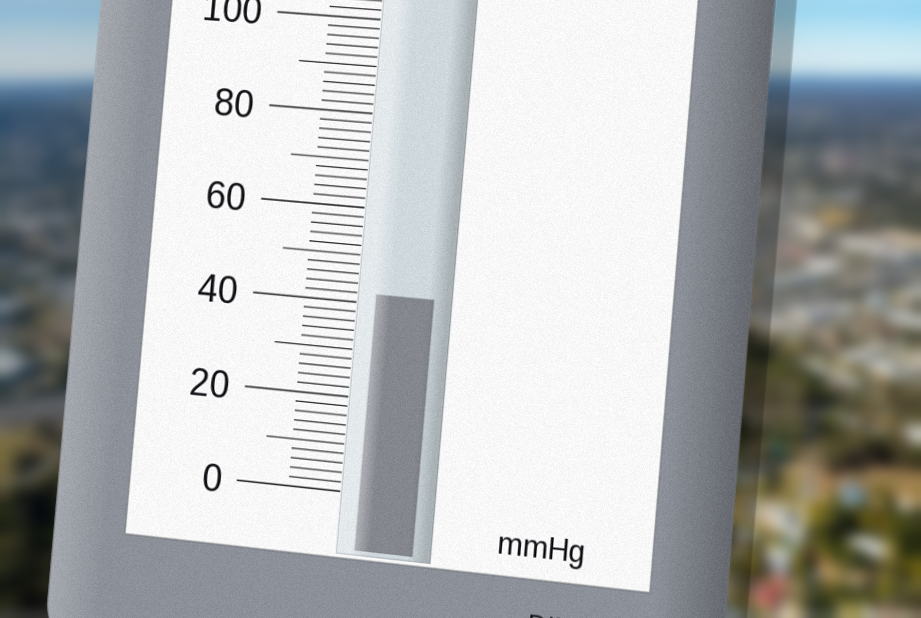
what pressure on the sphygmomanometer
42 mmHg
